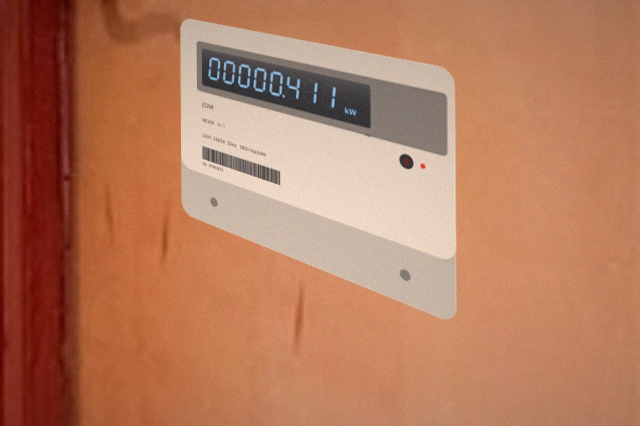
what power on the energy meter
0.411 kW
